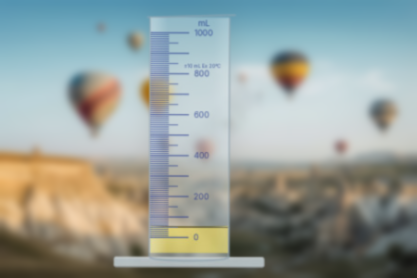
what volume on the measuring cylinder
50 mL
